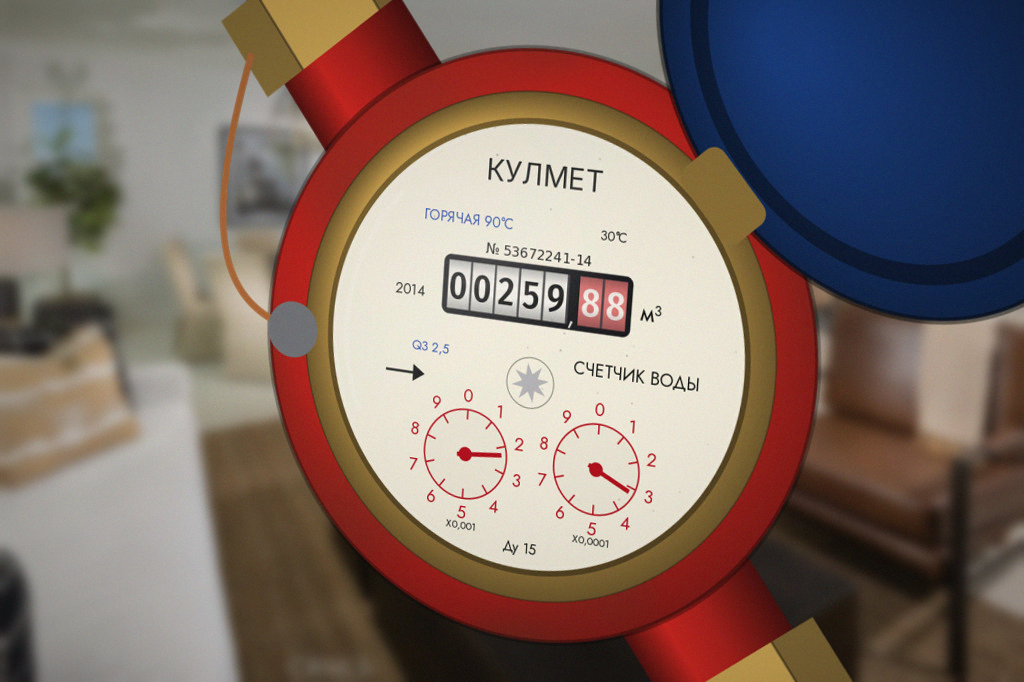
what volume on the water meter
259.8823 m³
